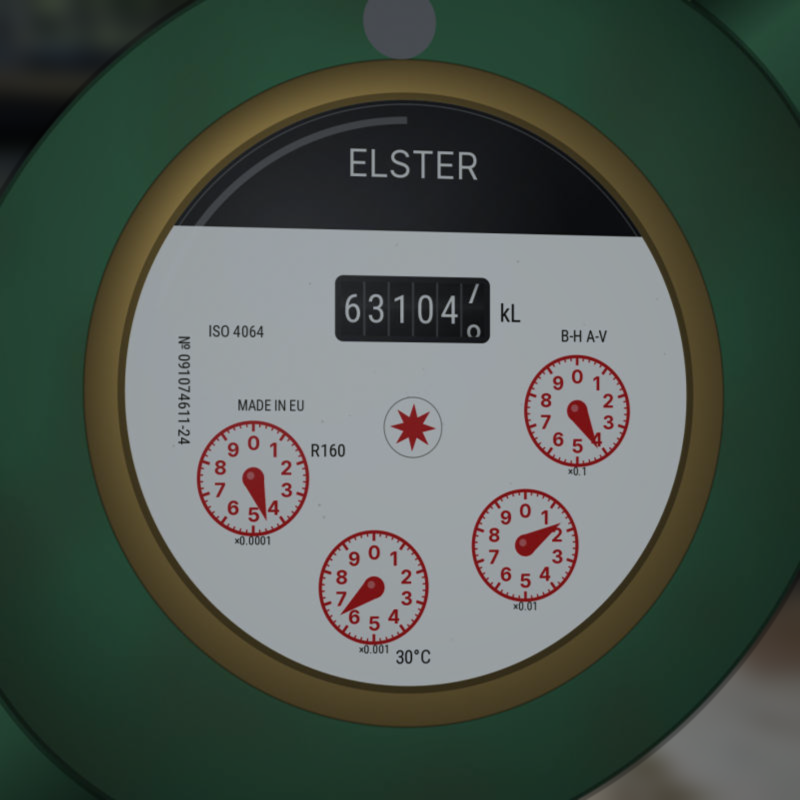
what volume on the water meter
631047.4164 kL
